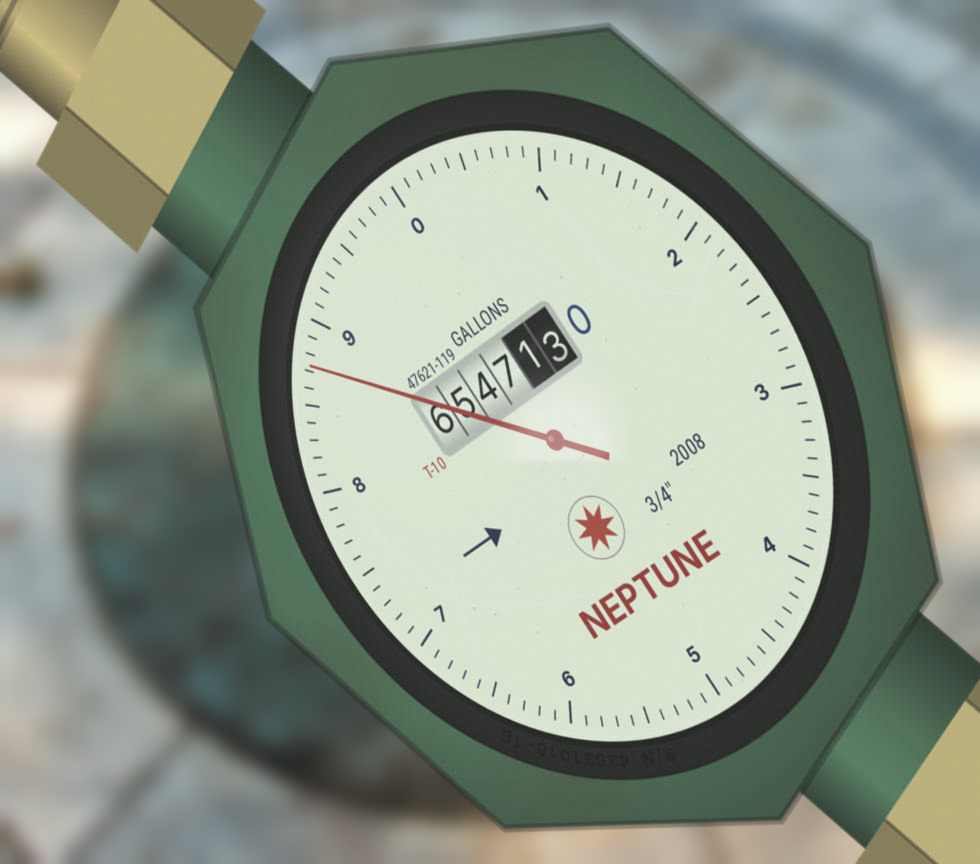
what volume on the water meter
6547128.7 gal
